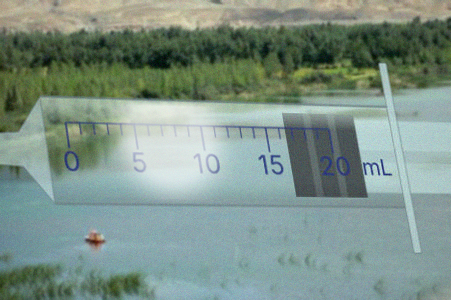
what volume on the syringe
16.5 mL
